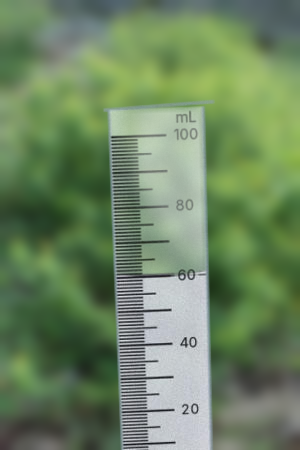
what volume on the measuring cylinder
60 mL
